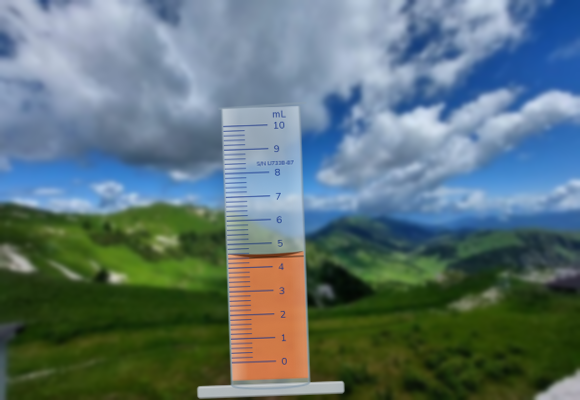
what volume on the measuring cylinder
4.4 mL
